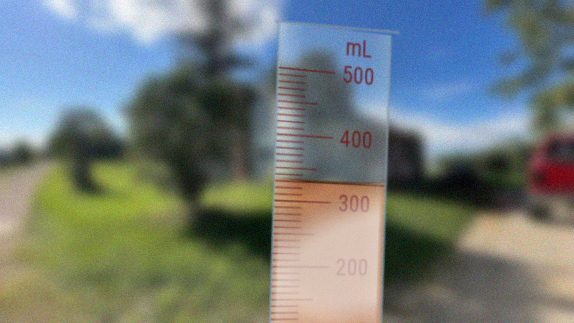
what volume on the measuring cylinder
330 mL
